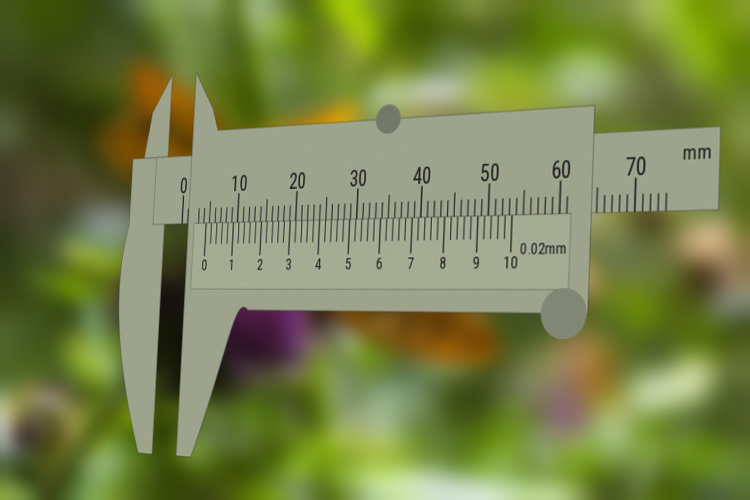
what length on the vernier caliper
4.4 mm
